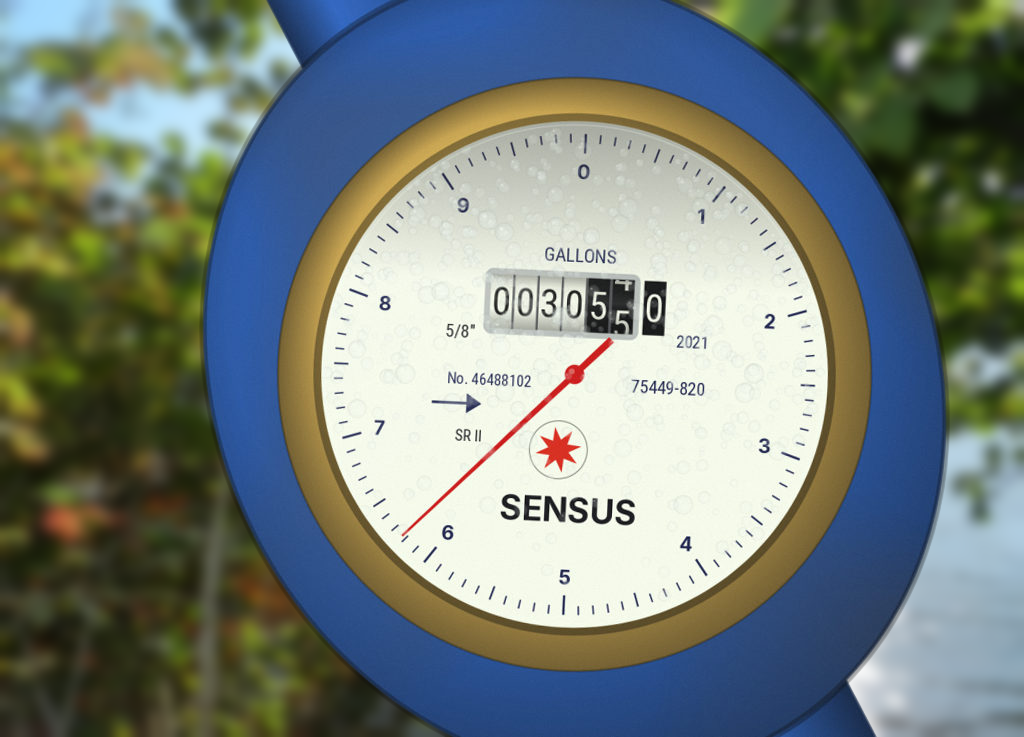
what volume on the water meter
30546.2 gal
